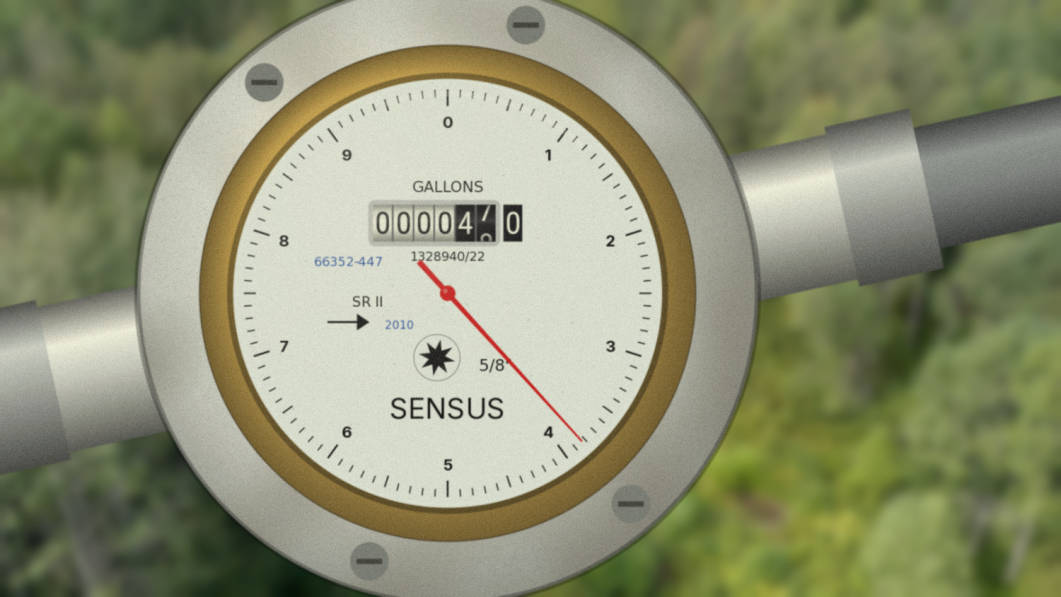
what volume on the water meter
473.8 gal
